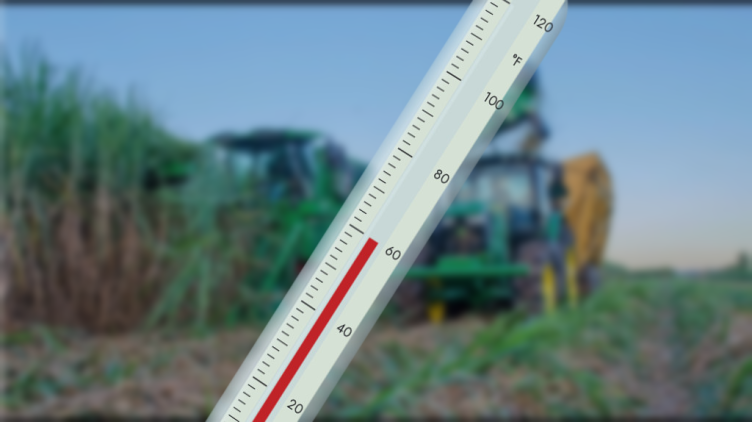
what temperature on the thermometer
60 °F
